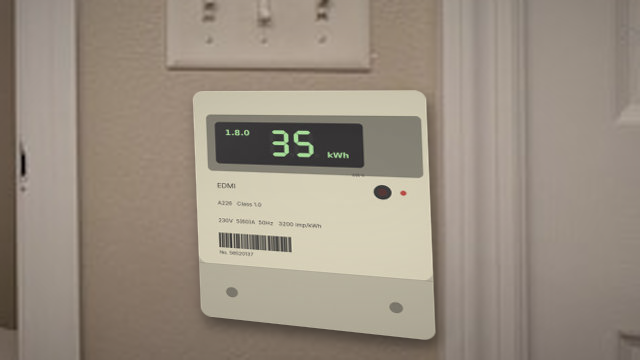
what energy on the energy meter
35 kWh
